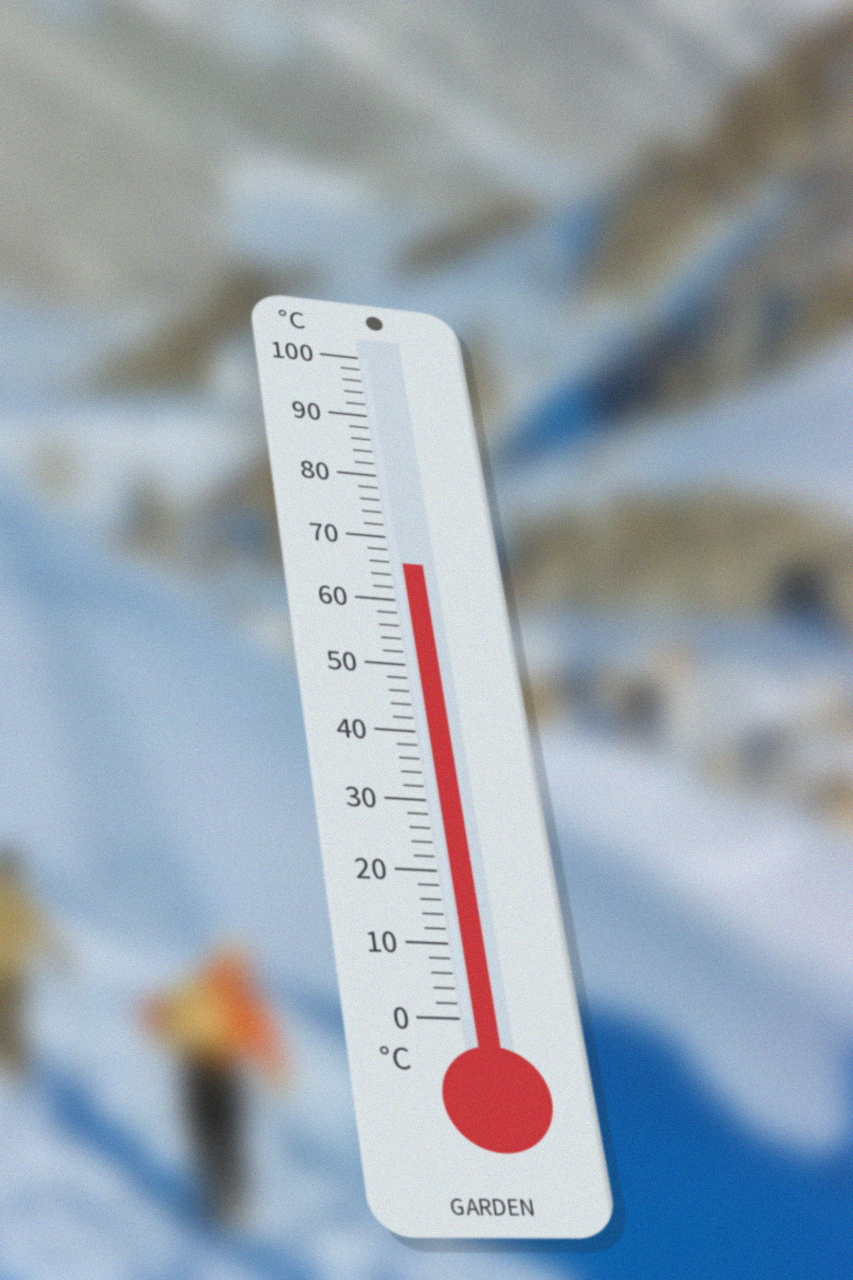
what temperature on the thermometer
66 °C
